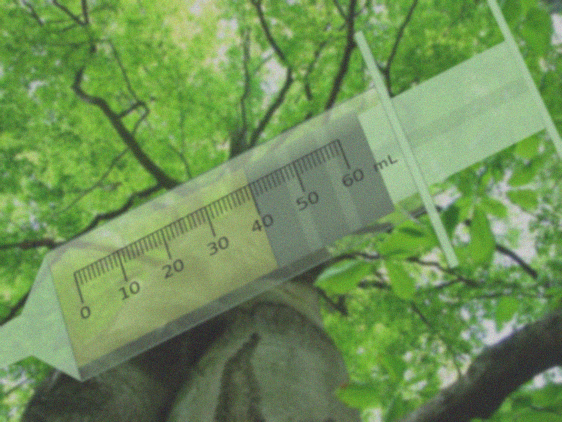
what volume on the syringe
40 mL
